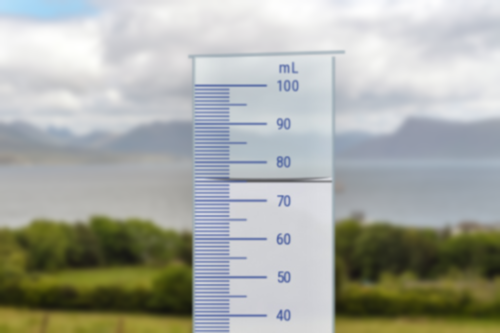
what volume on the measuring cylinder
75 mL
